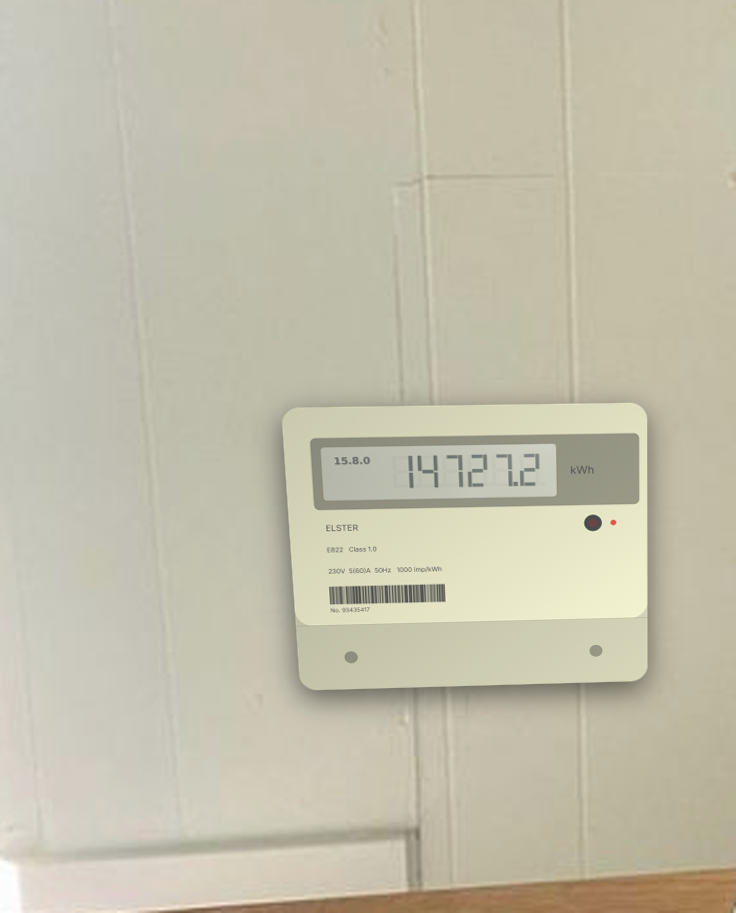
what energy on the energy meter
14727.2 kWh
